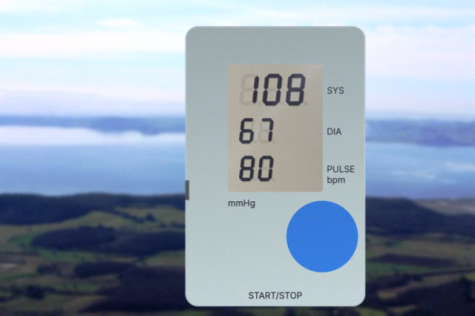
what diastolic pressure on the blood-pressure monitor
67 mmHg
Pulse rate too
80 bpm
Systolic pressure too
108 mmHg
